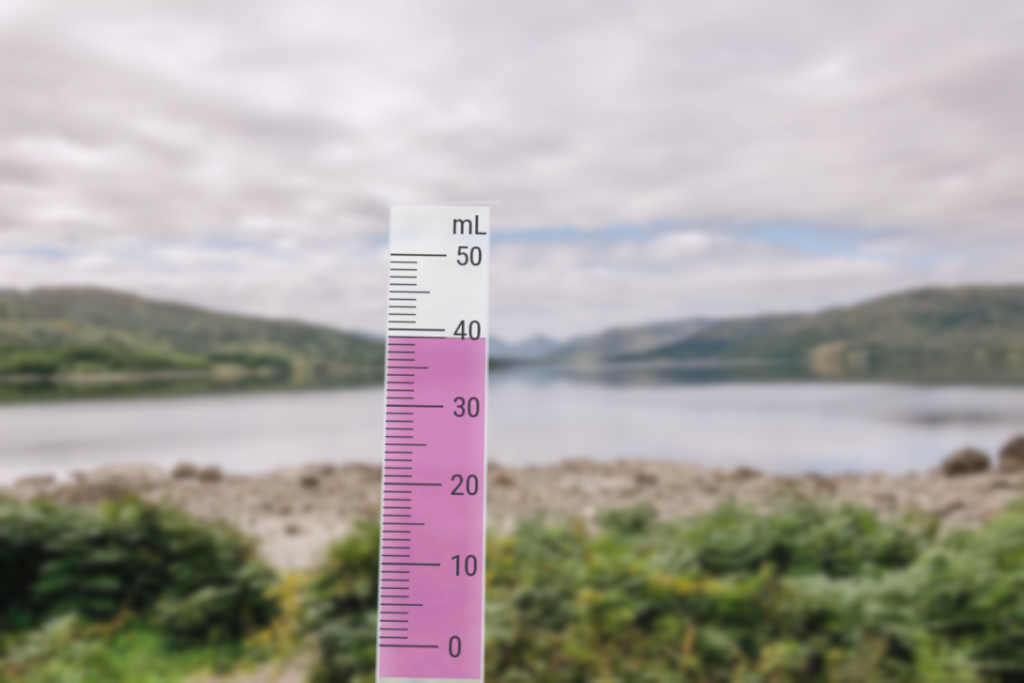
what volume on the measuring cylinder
39 mL
